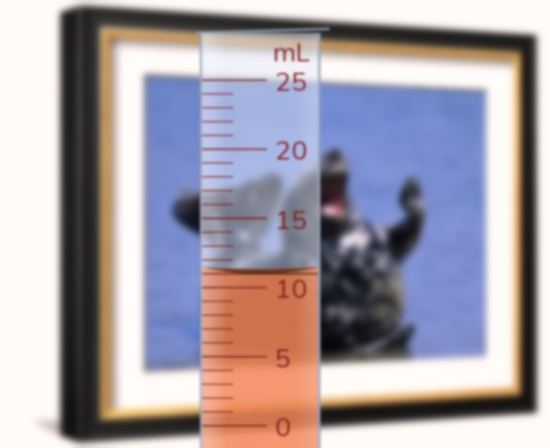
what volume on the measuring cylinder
11 mL
